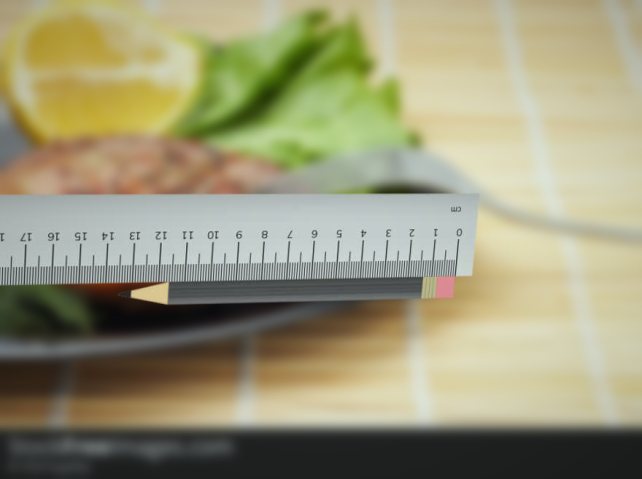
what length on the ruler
13.5 cm
